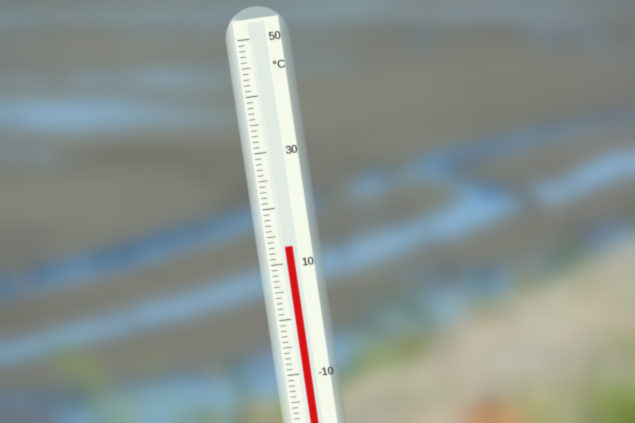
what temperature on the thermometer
13 °C
